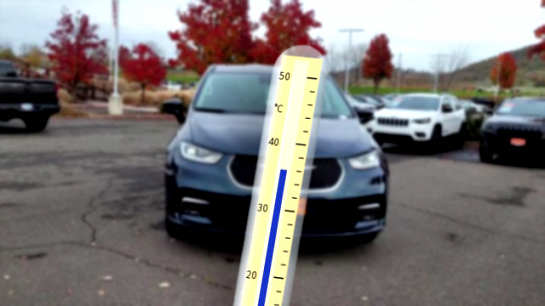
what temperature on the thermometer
36 °C
